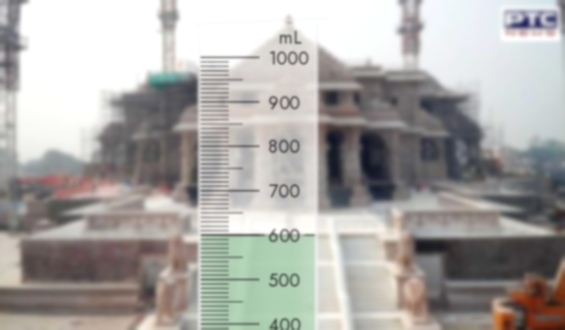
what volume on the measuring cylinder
600 mL
